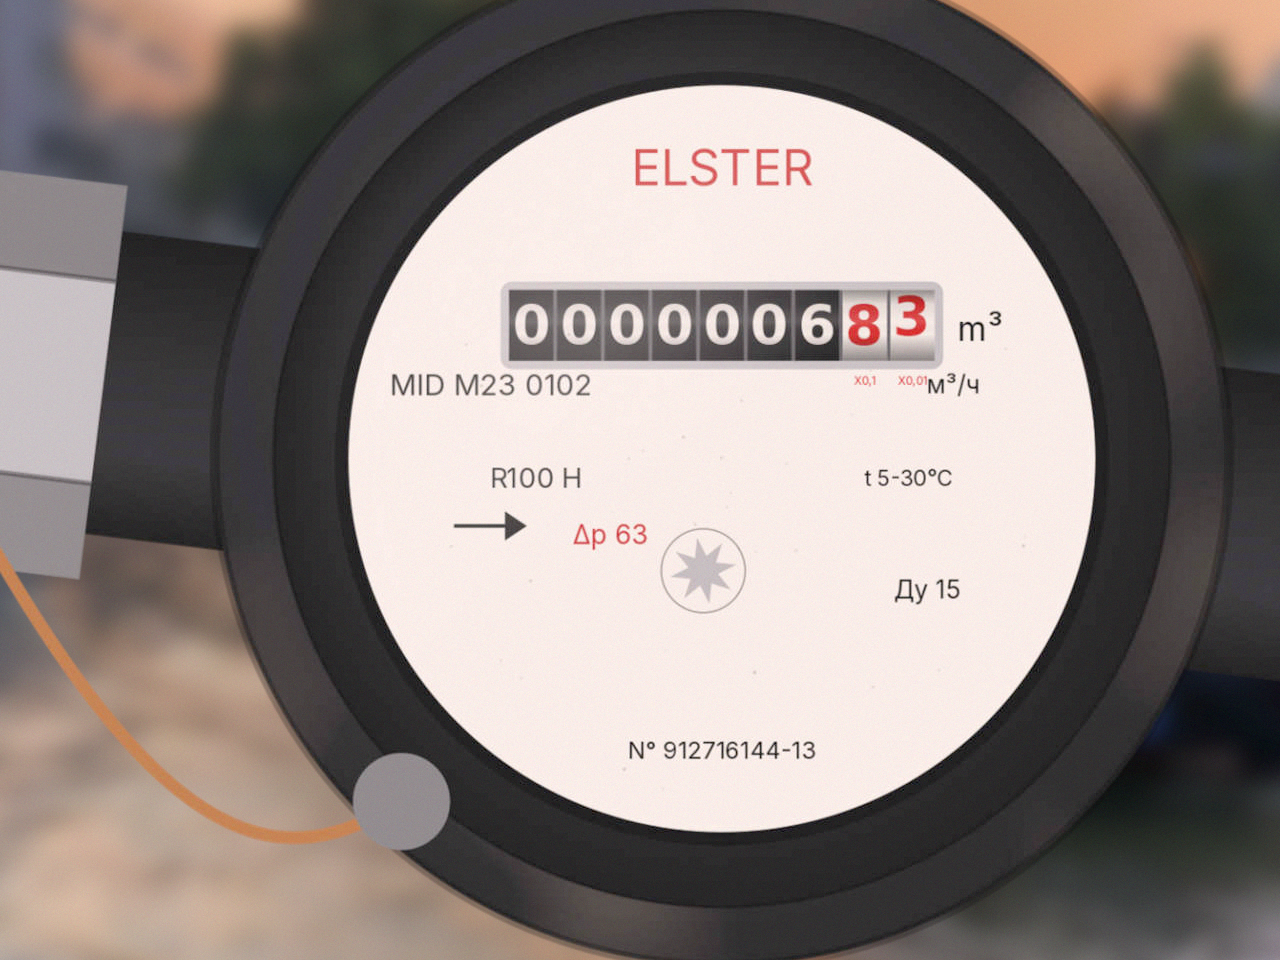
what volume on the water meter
6.83 m³
